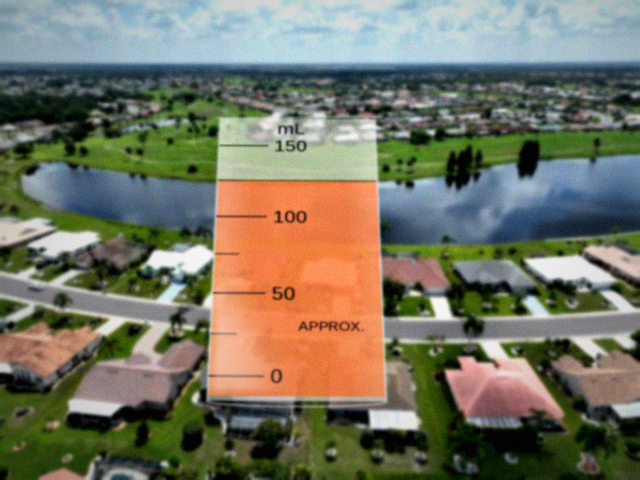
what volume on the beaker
125 mL
